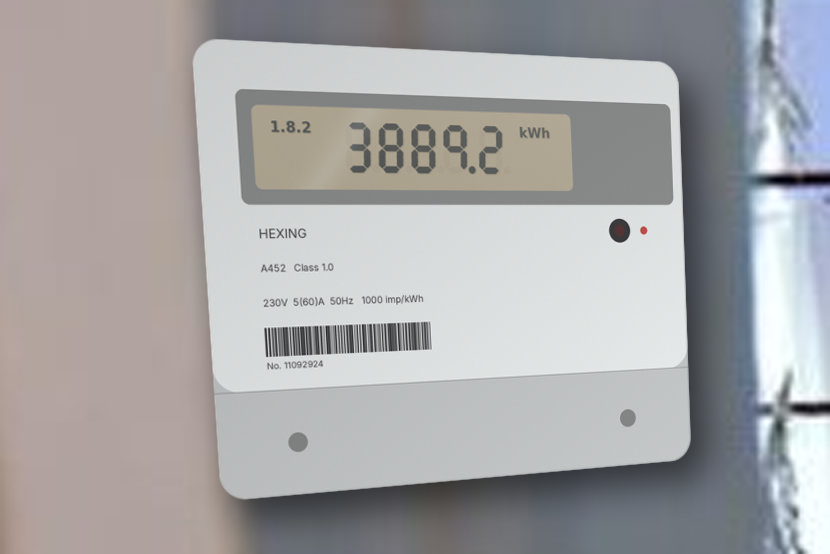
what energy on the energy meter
3889.2 kWh
